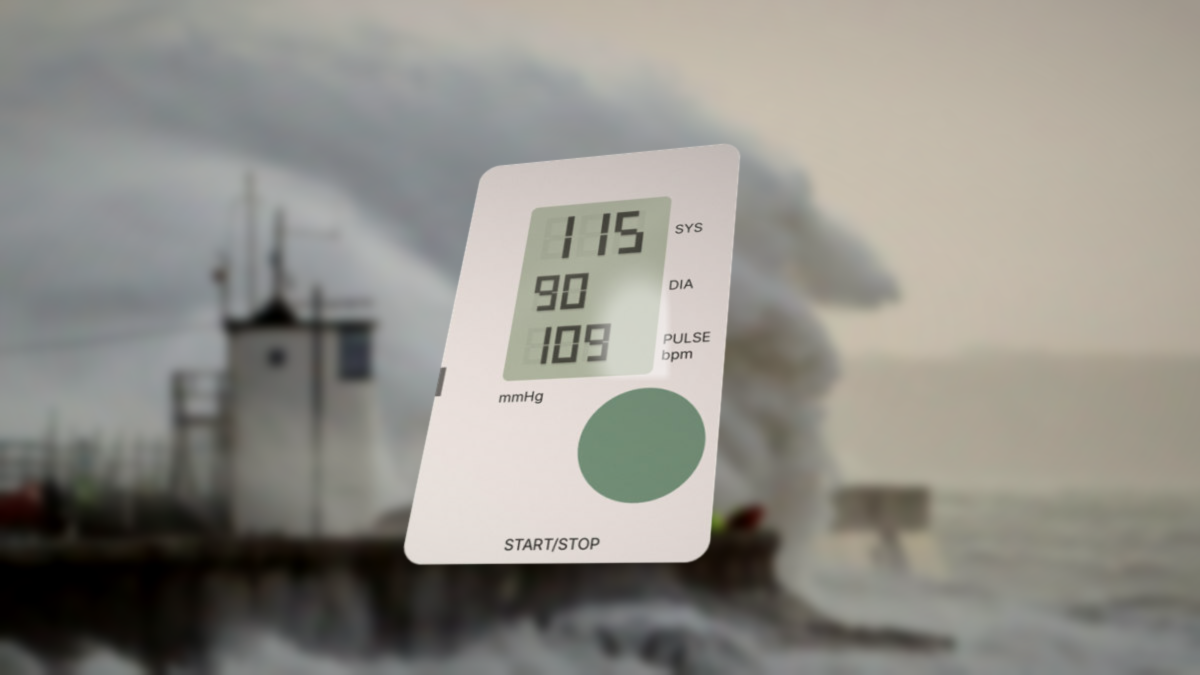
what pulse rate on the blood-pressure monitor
109 bpm
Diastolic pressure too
90 mmHg
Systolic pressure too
115 mmHg
